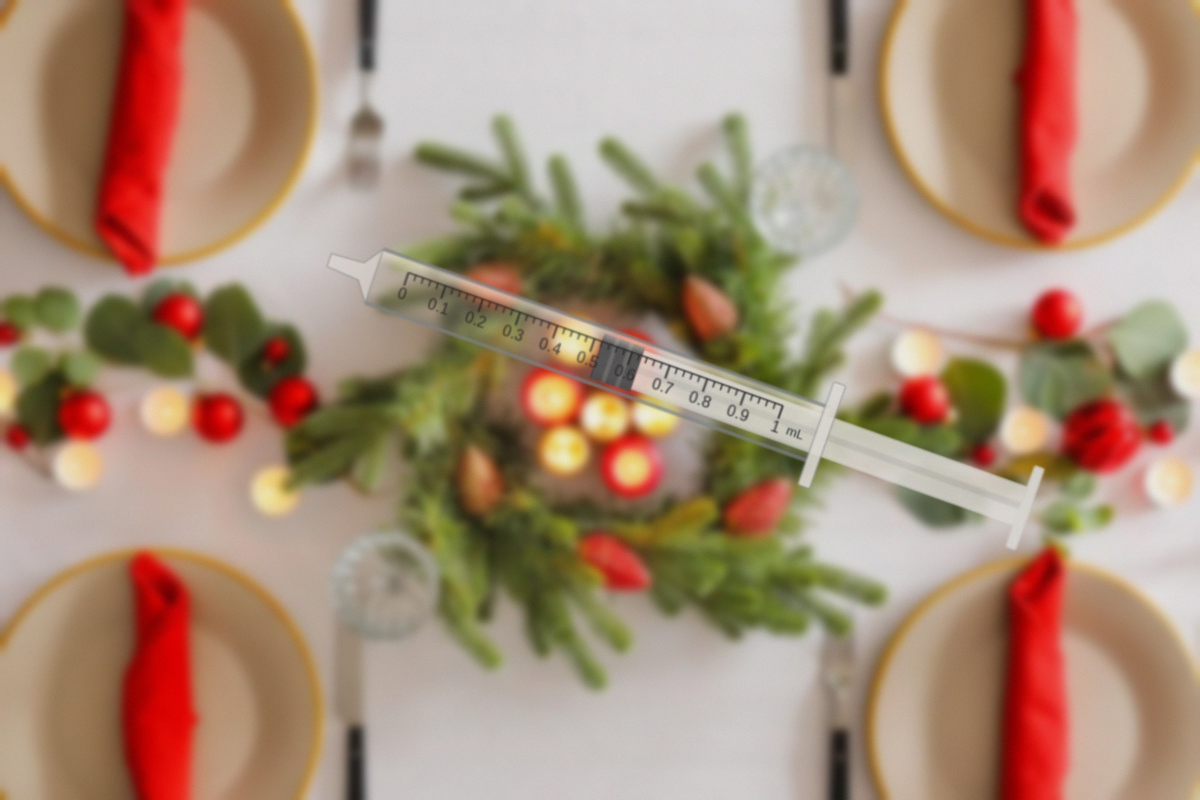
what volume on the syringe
0.52 mL
